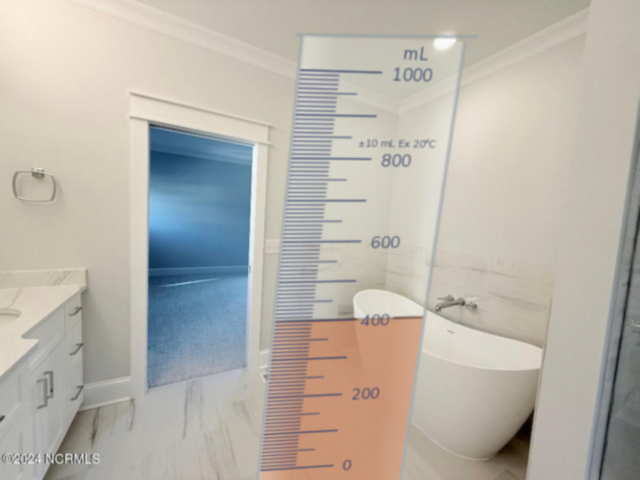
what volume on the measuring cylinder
400 mL
